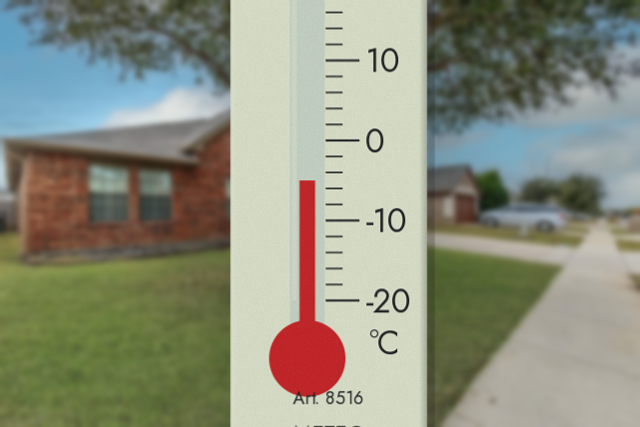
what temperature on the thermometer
-5 °C
